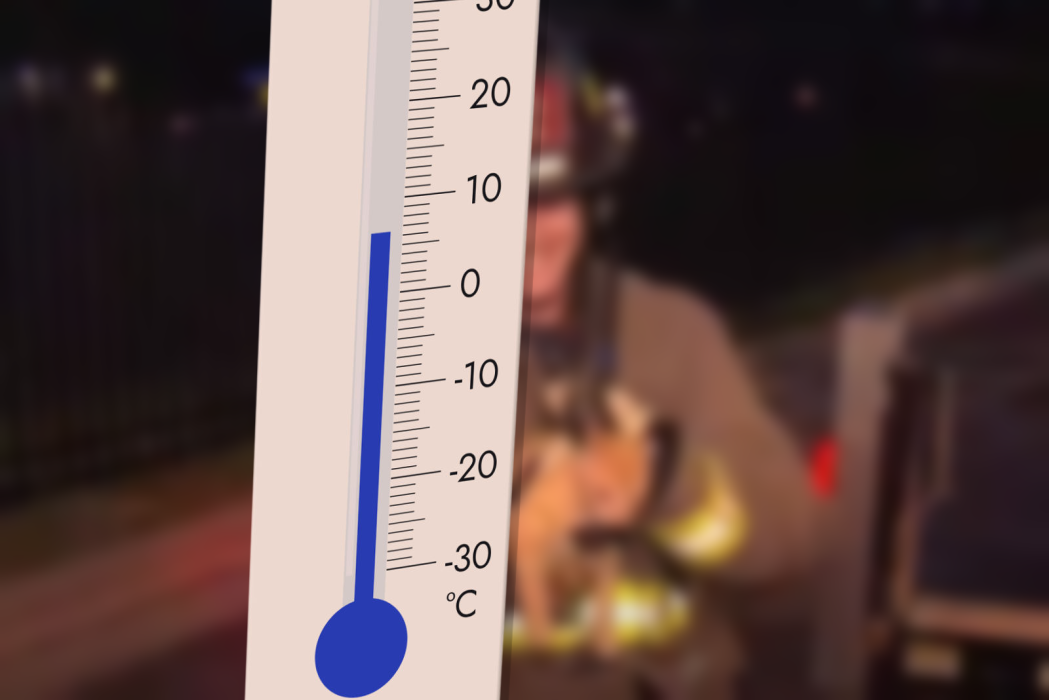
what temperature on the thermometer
6.5 °C
